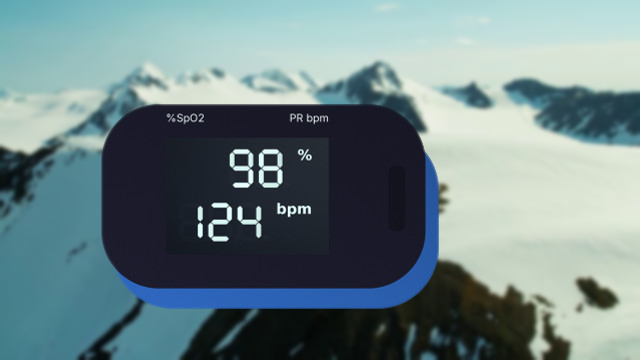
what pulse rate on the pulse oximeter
124 bpm
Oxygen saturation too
98 %
